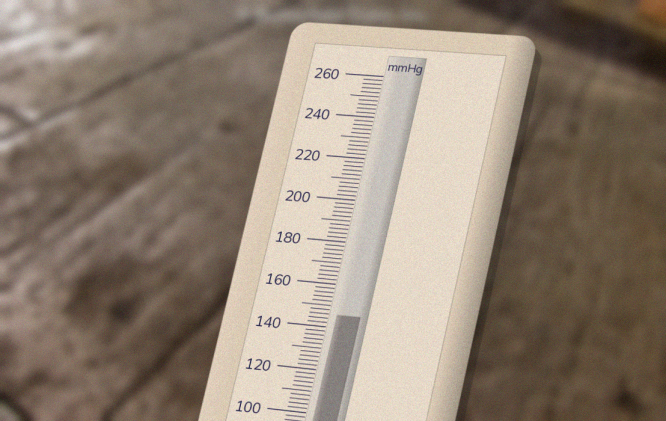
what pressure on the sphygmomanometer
146 mmHg
